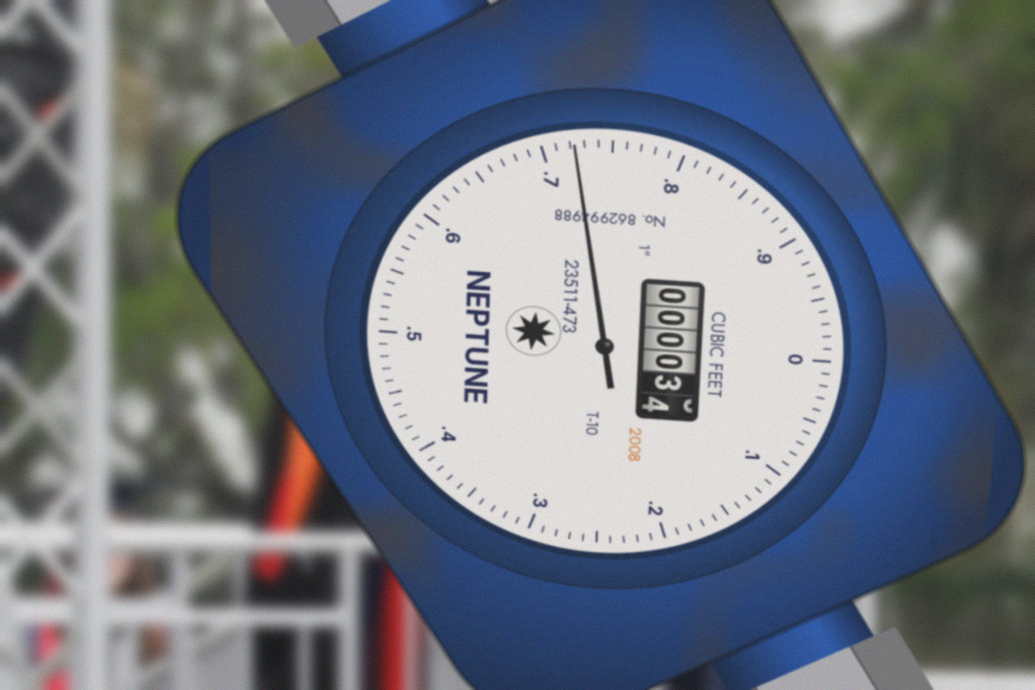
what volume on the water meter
33.72 ft³
